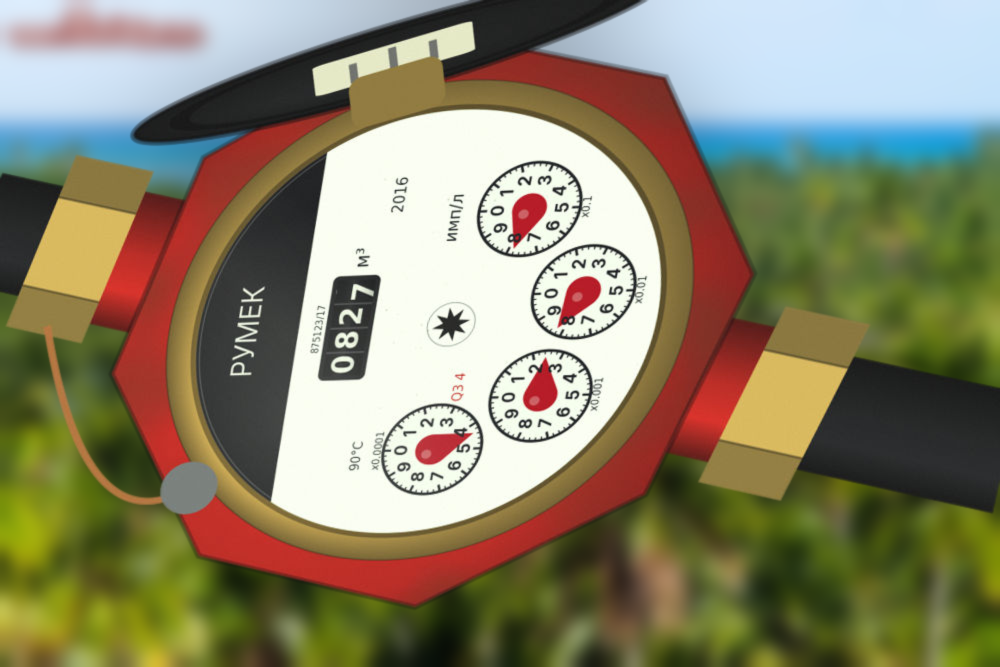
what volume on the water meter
826.7824 m³
